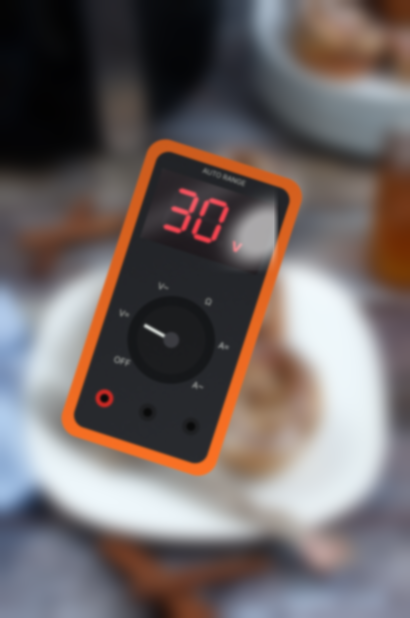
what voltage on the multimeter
30 V
